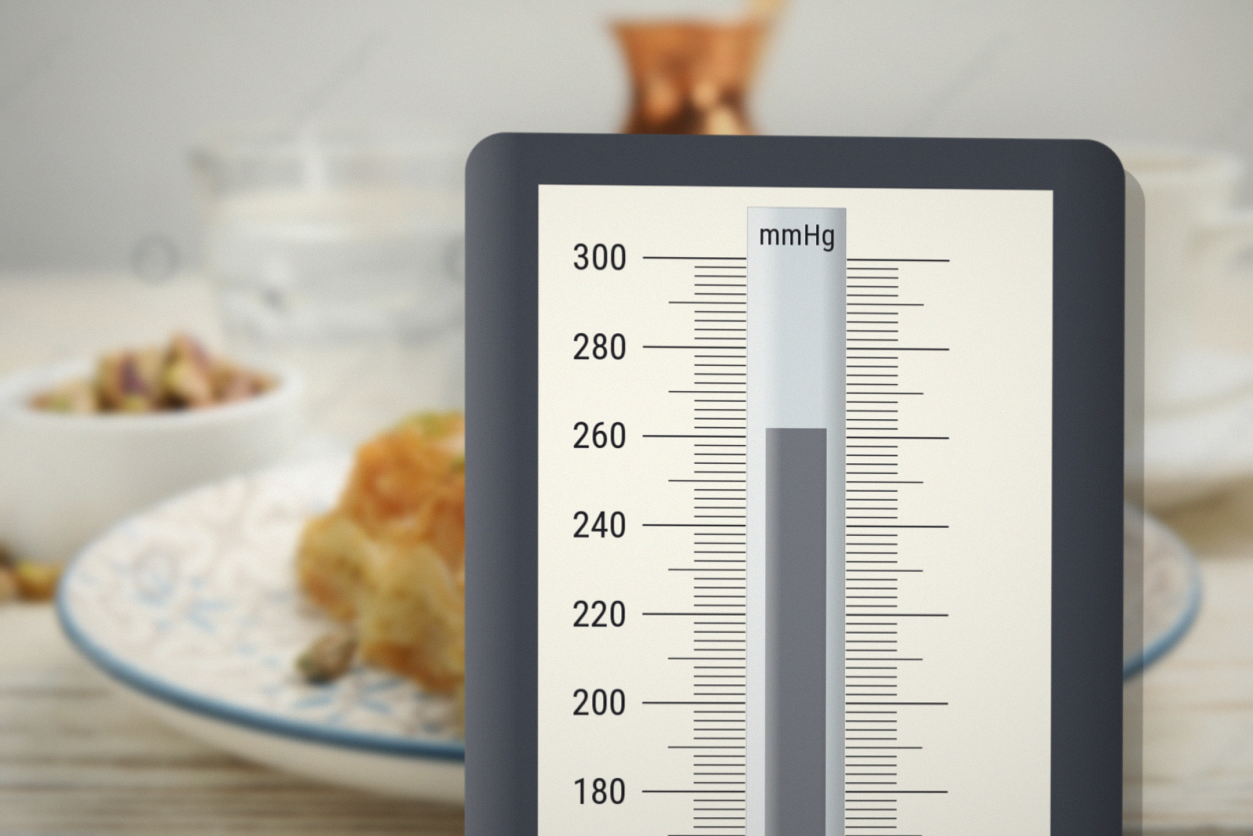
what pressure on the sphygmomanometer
262 mmHg
